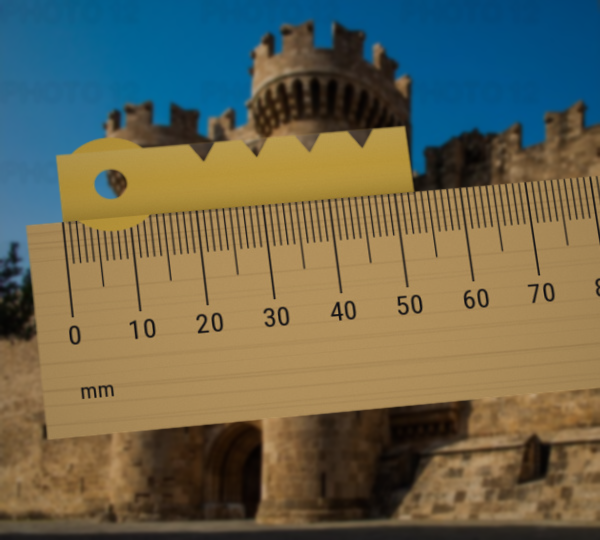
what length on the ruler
53 mm
